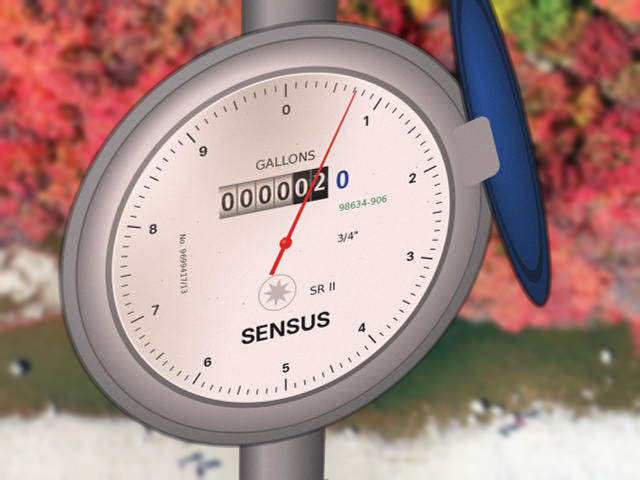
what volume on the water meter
20.7 gal
